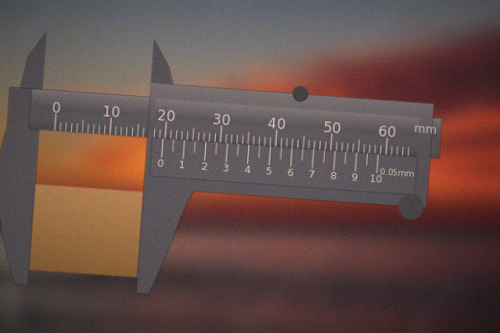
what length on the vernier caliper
19.6 mm
